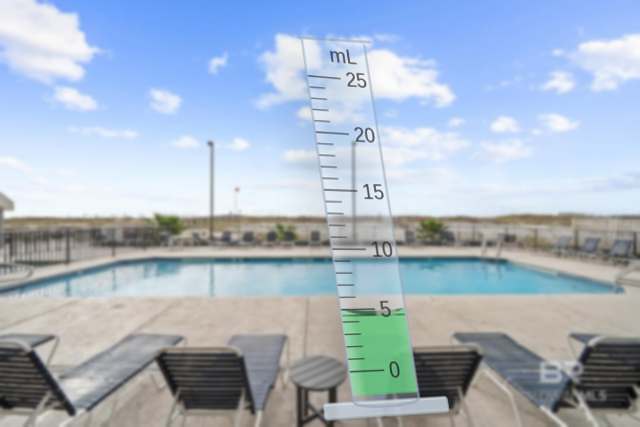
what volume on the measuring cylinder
4.5 mL
